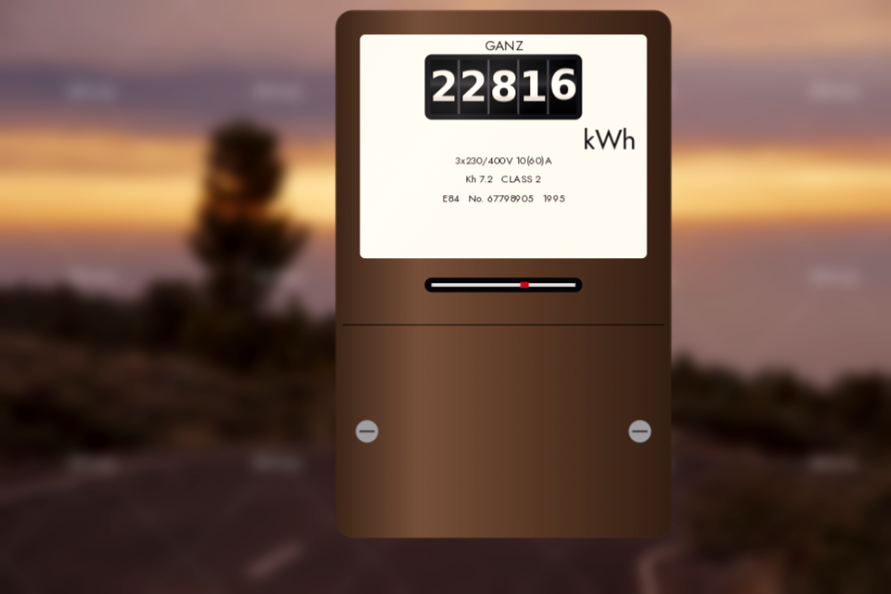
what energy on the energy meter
22816 kWh
